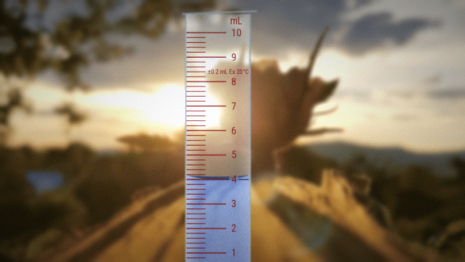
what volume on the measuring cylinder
4 mL
